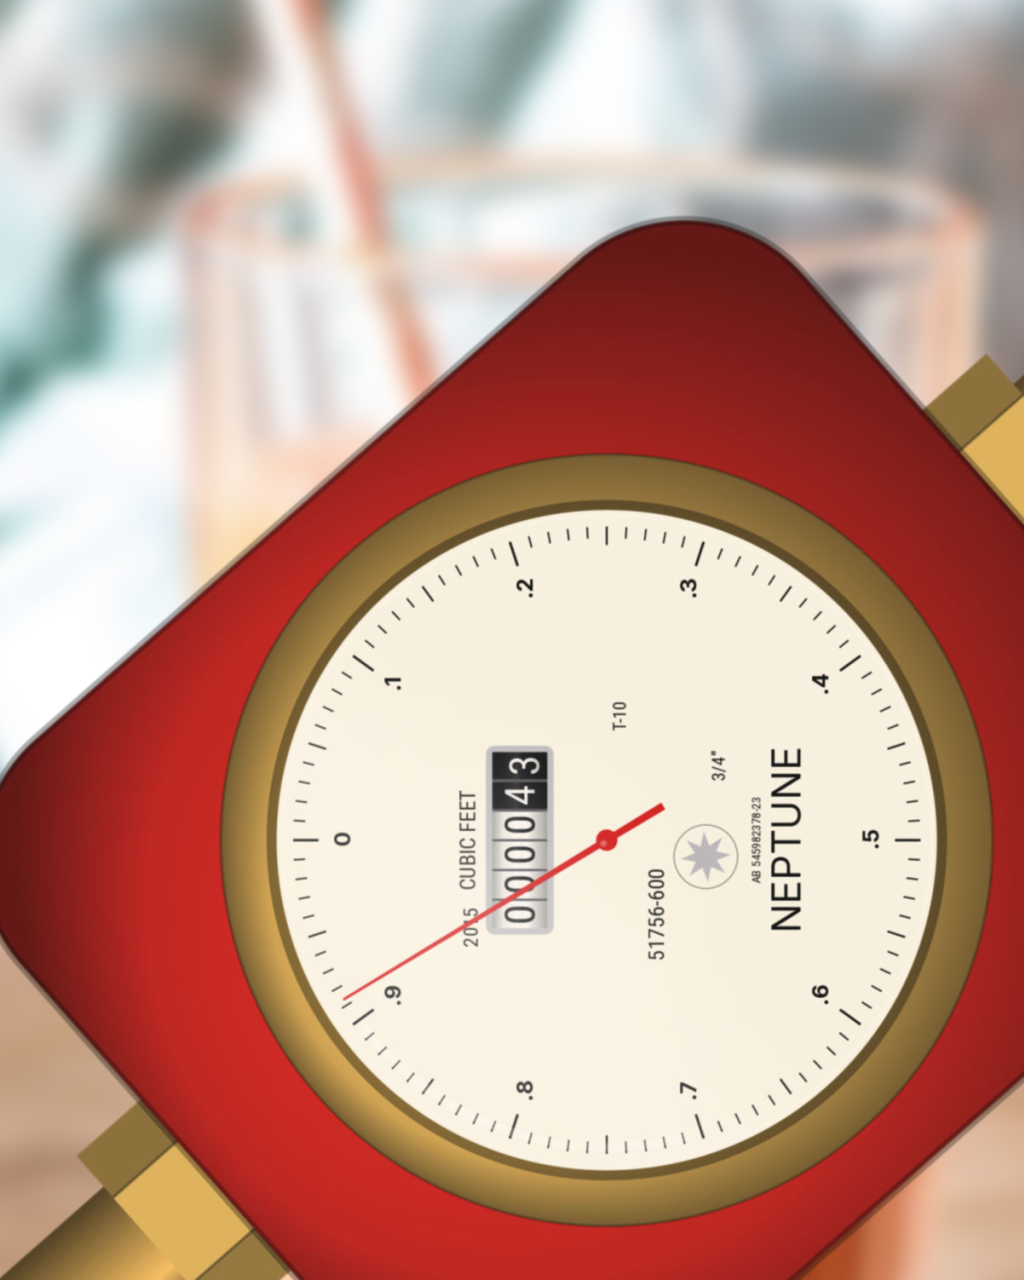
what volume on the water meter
42.91 ft³
